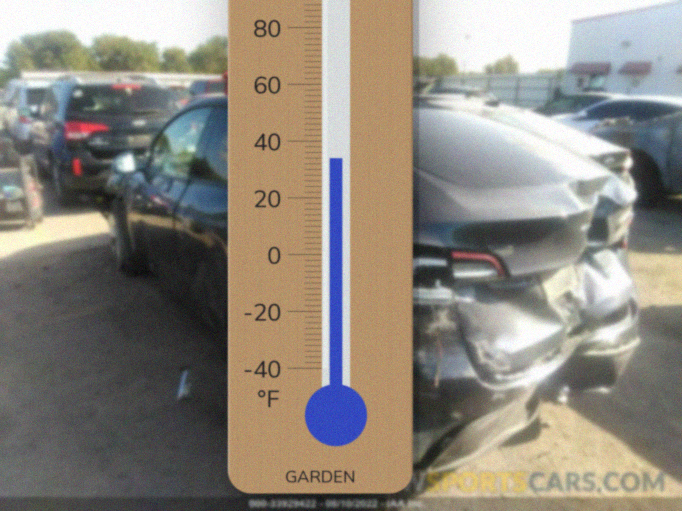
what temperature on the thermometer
34 °F
